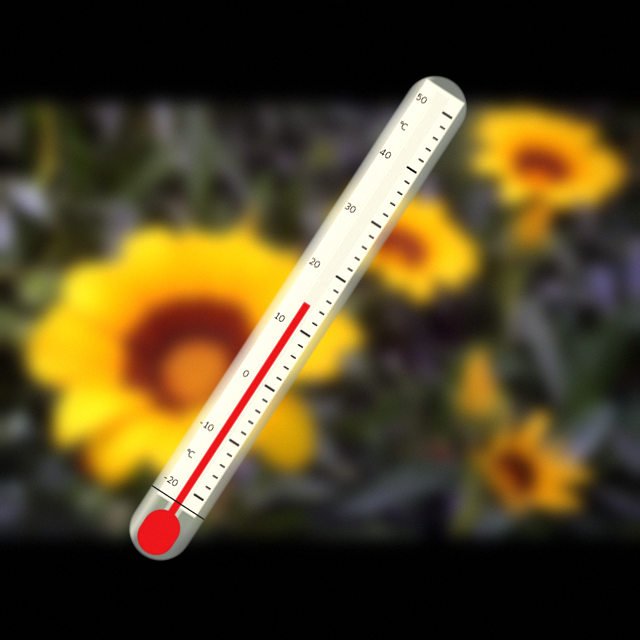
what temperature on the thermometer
14 °C
